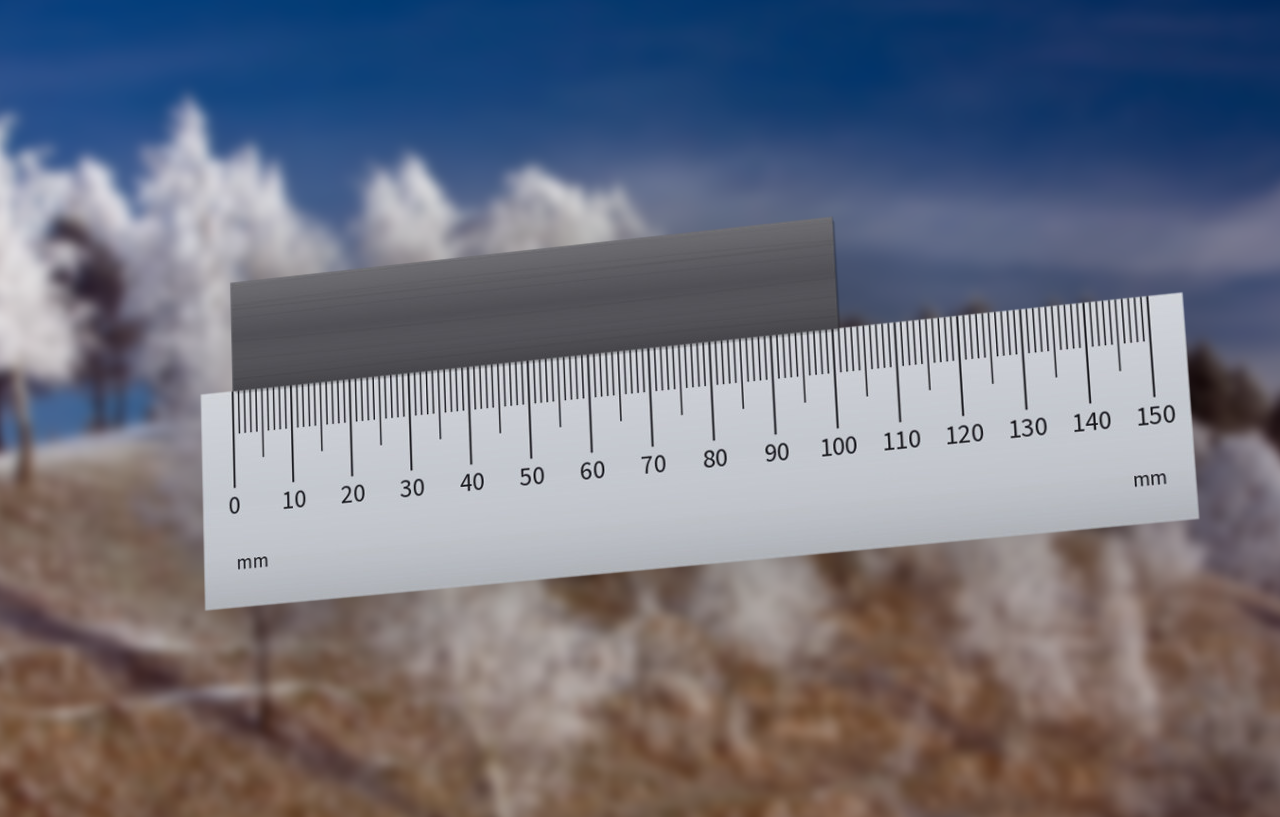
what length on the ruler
101 mm
